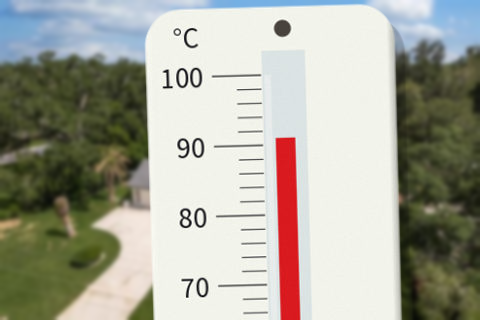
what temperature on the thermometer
91 °C
